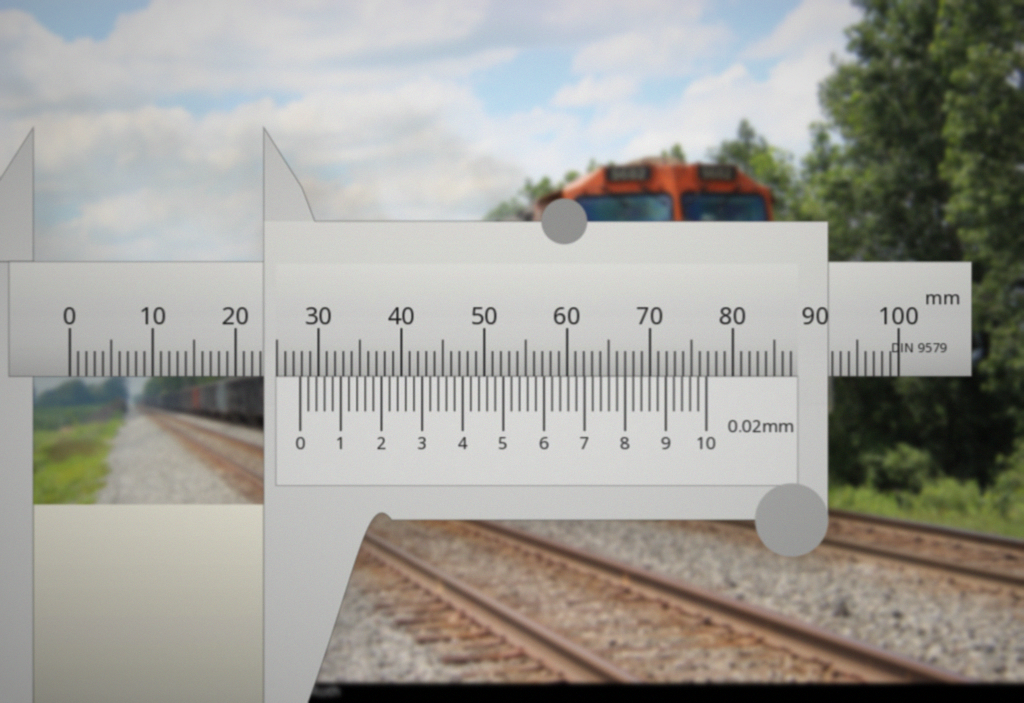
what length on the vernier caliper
27.8 mm
